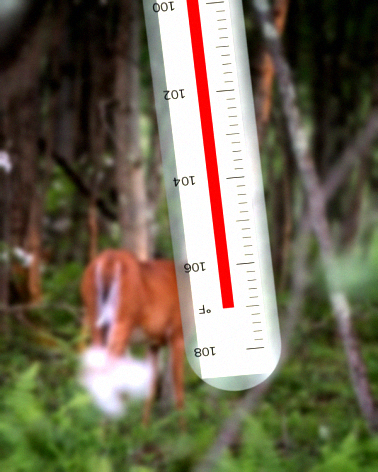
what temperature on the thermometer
107 °F
